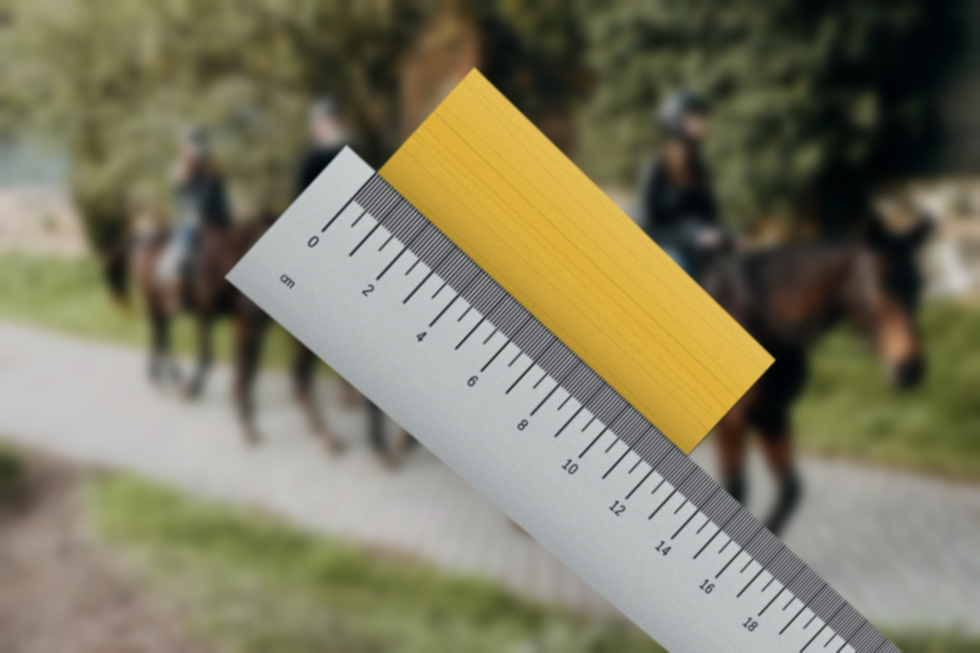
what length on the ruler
12.5 cm
